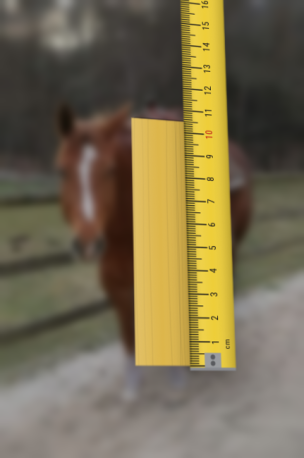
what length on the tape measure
10.5 cm
